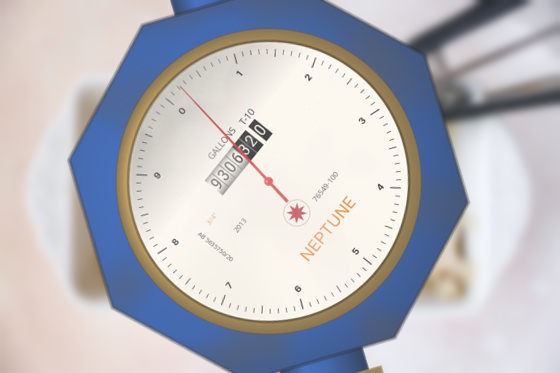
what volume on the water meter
9306320.2 gal
